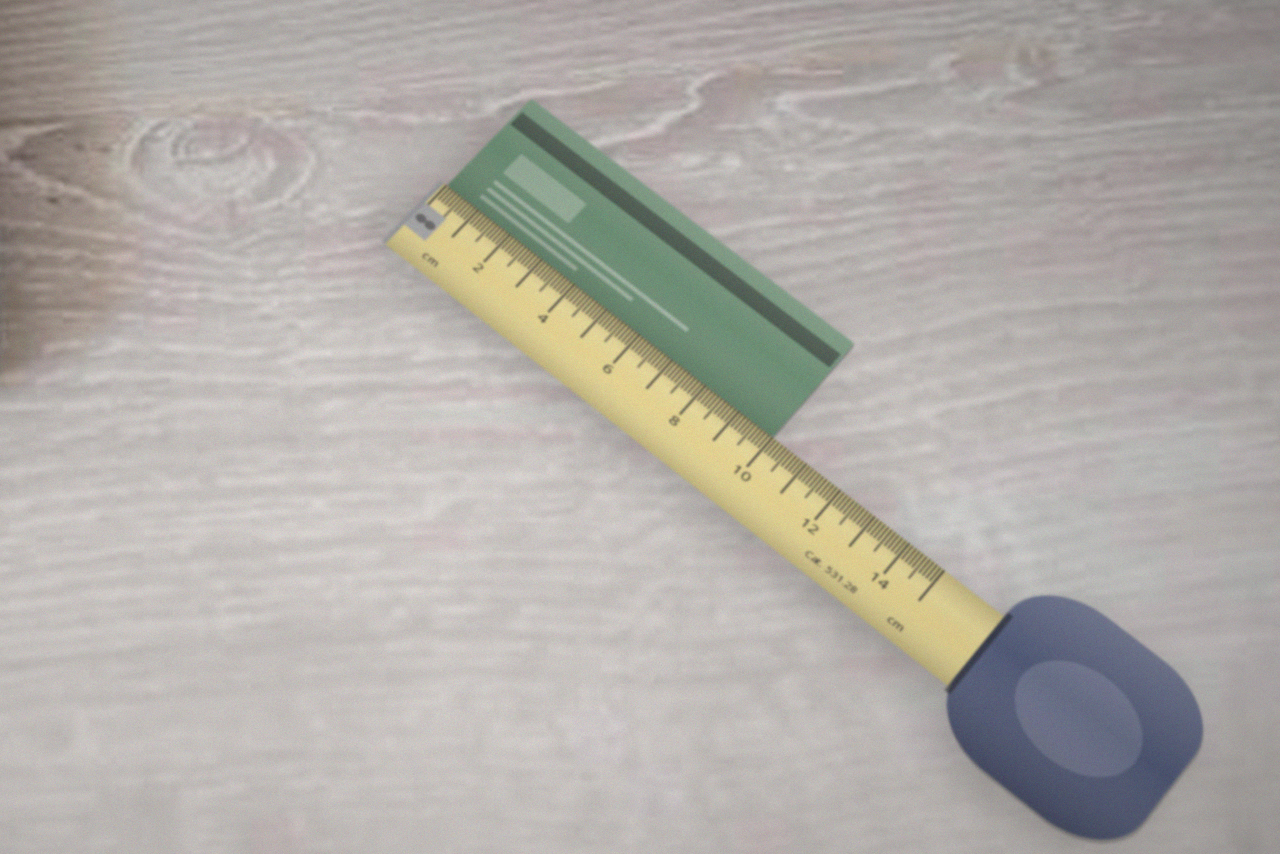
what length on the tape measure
10 cm
